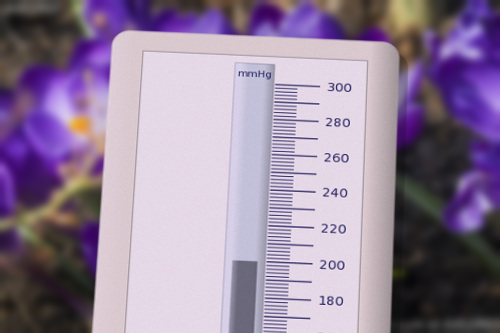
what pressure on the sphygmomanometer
200 mmHg
